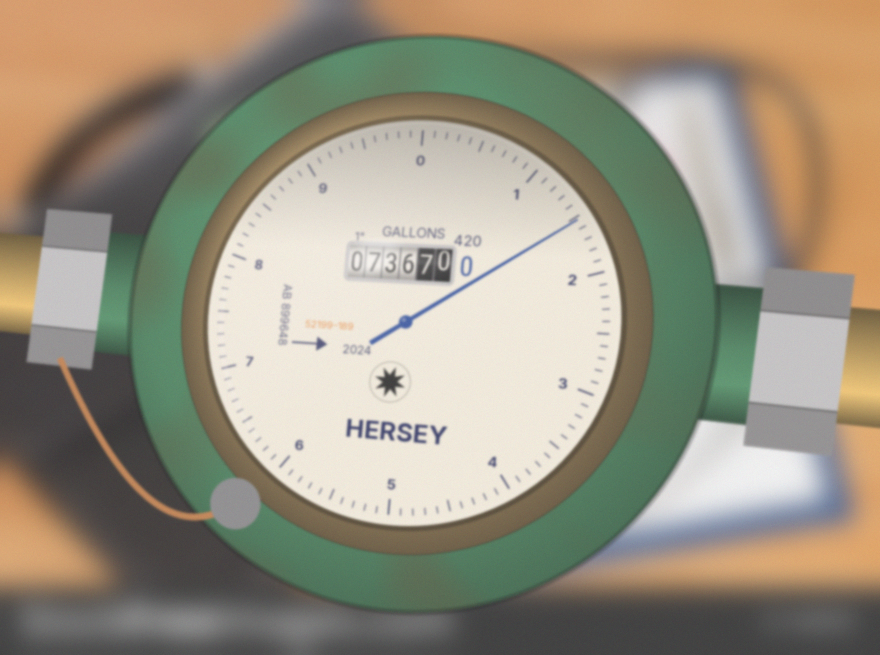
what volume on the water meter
736701.5 gal
